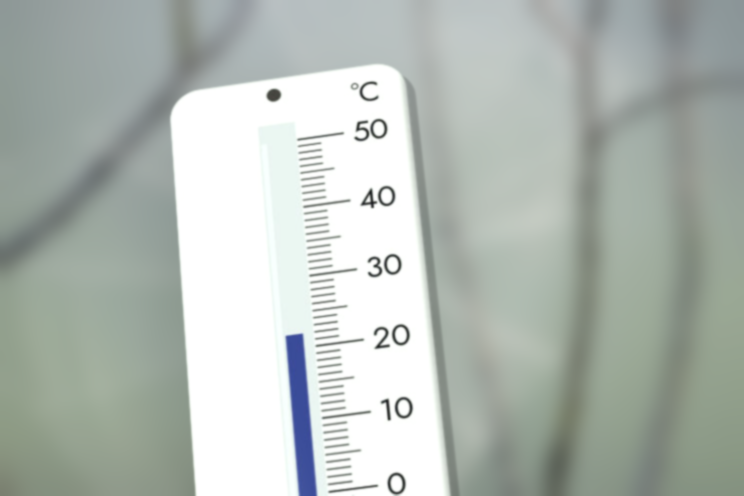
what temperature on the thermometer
22 °C
